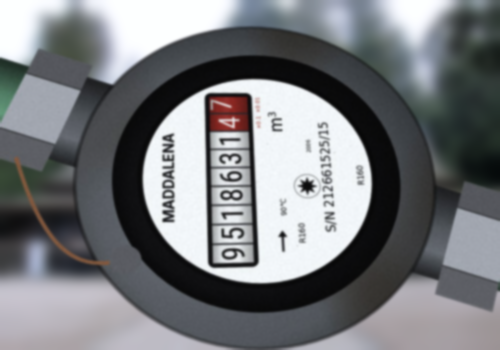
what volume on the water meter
9518631.47 m³
